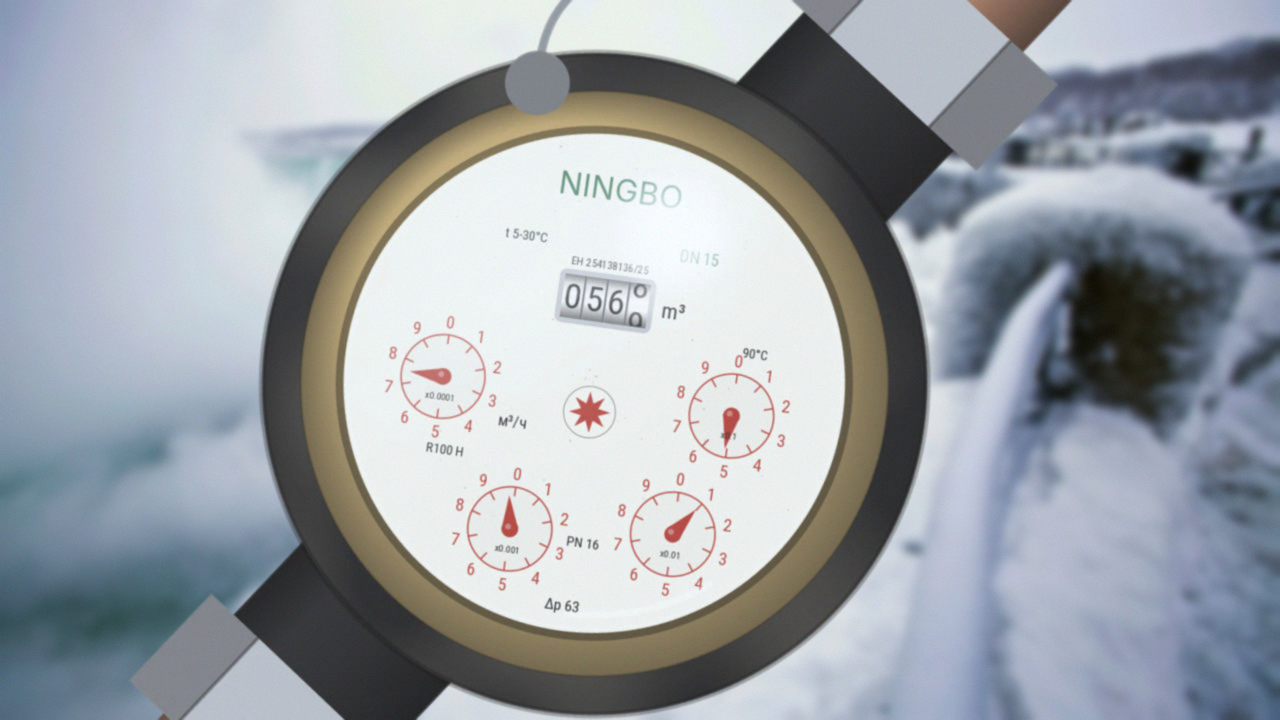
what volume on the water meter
568.5097 m³
